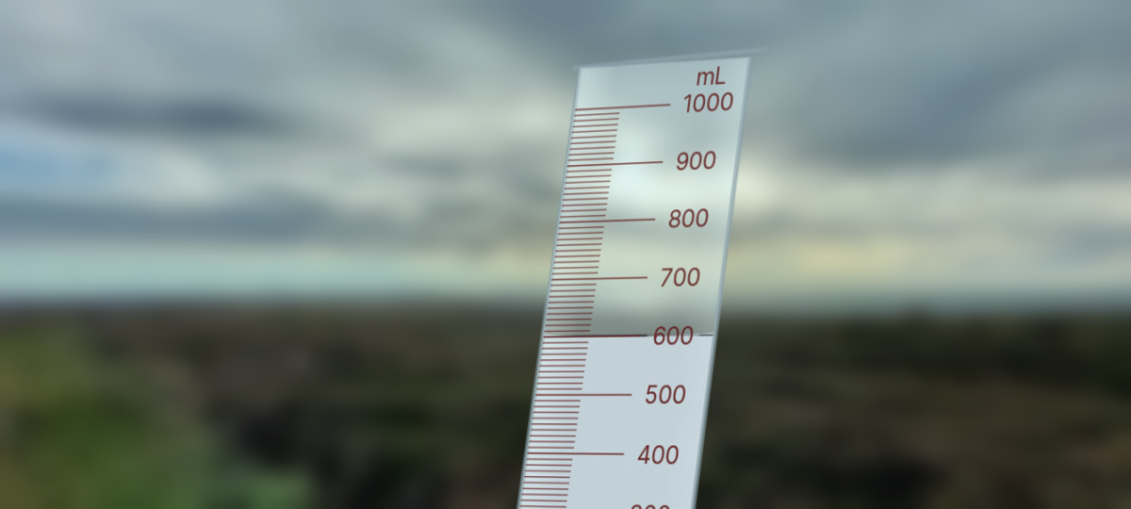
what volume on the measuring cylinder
600 mL
